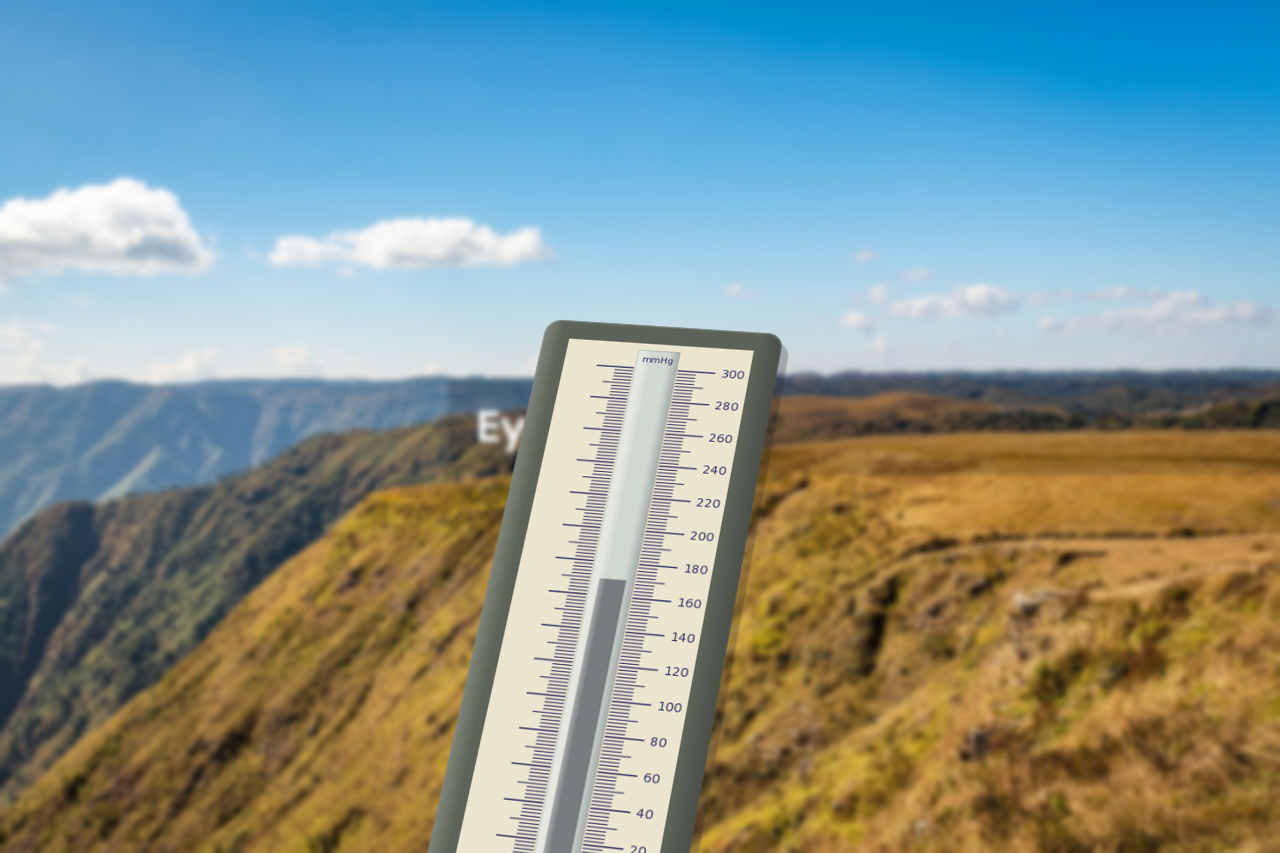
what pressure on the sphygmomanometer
170 mmHg
